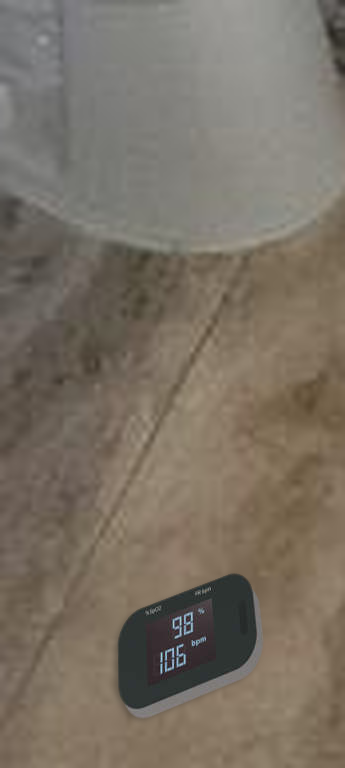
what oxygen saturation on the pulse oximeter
98 %
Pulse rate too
106 bpm
